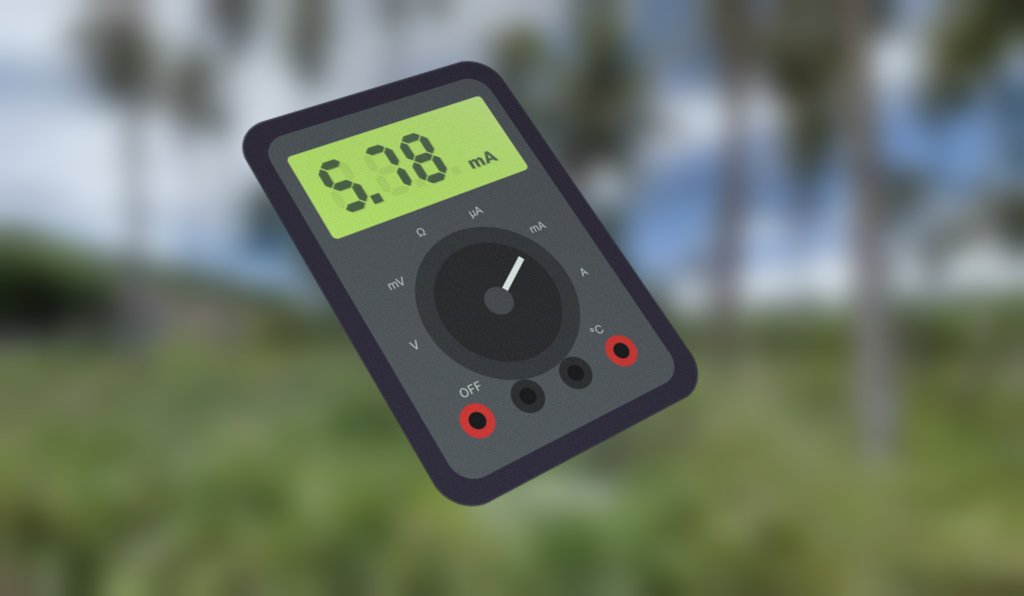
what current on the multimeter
5.78 mA
